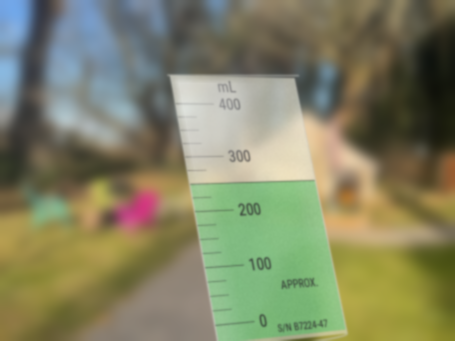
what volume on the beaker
250 mL
